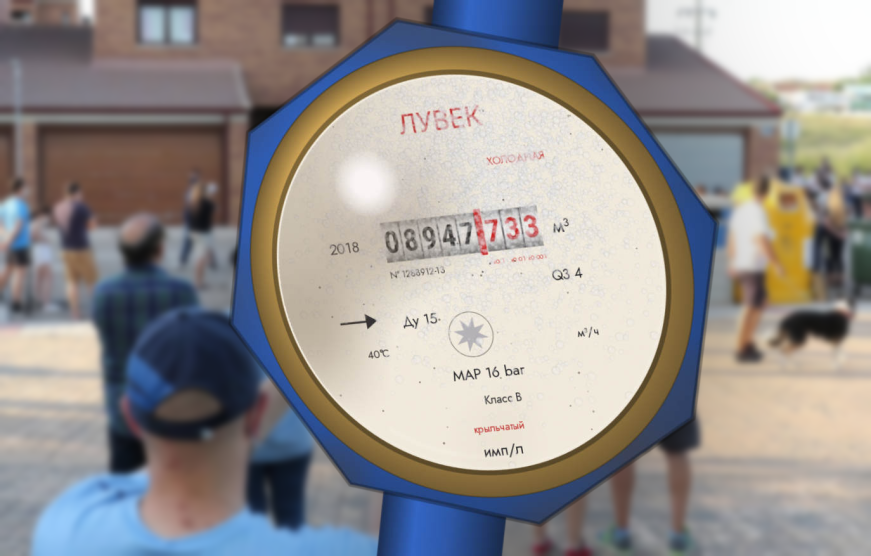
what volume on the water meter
8947.733 m³
